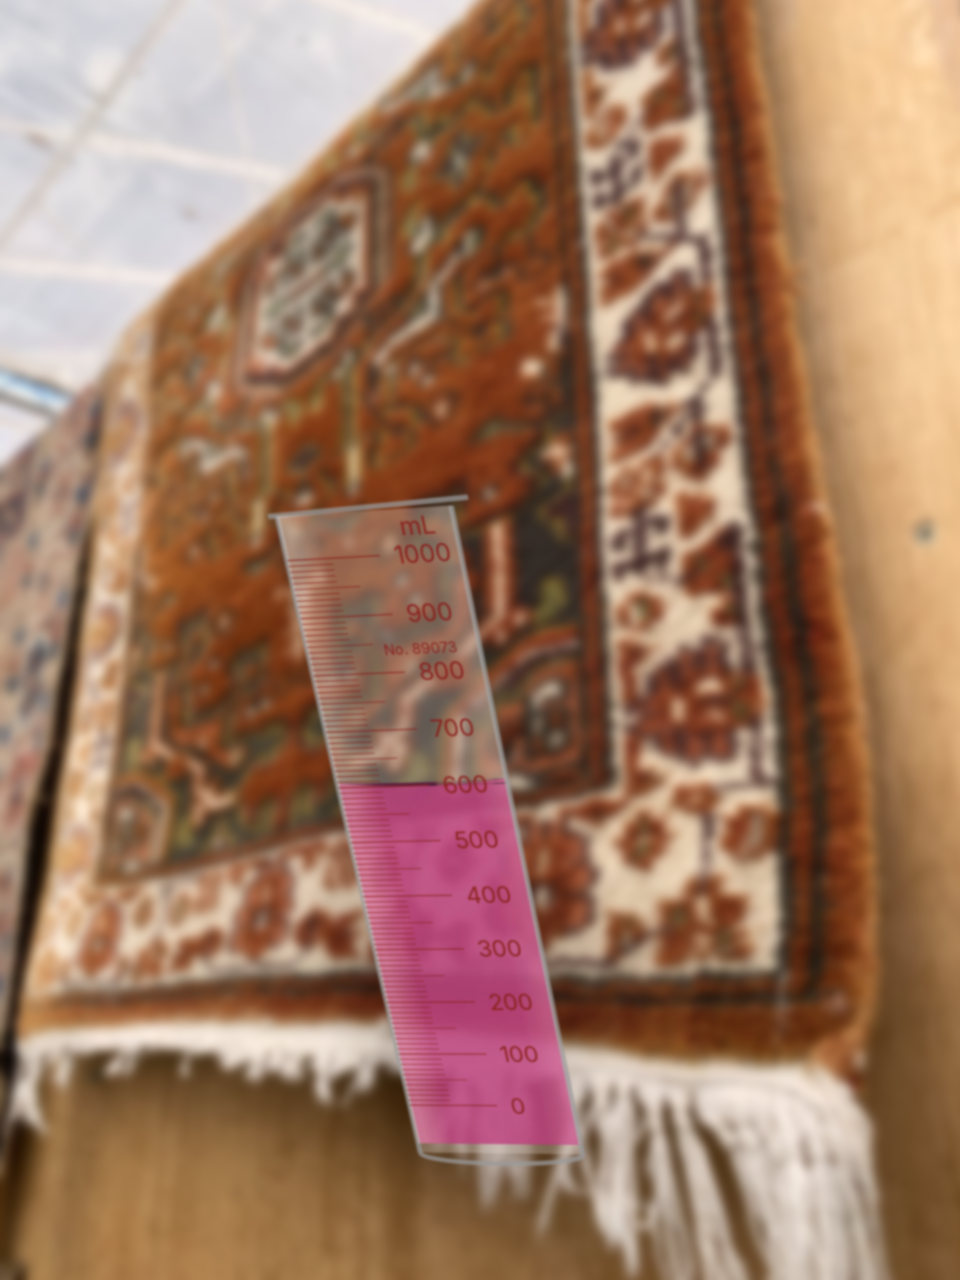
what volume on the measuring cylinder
600 mL
